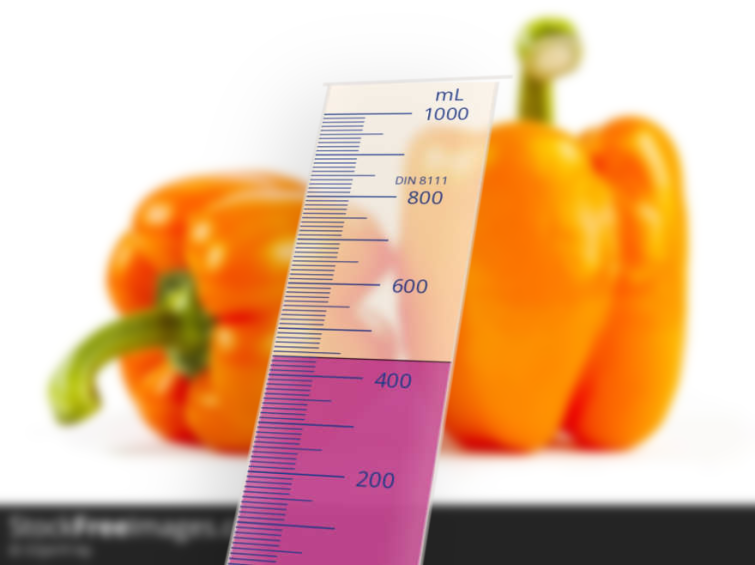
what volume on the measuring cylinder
440 mL
